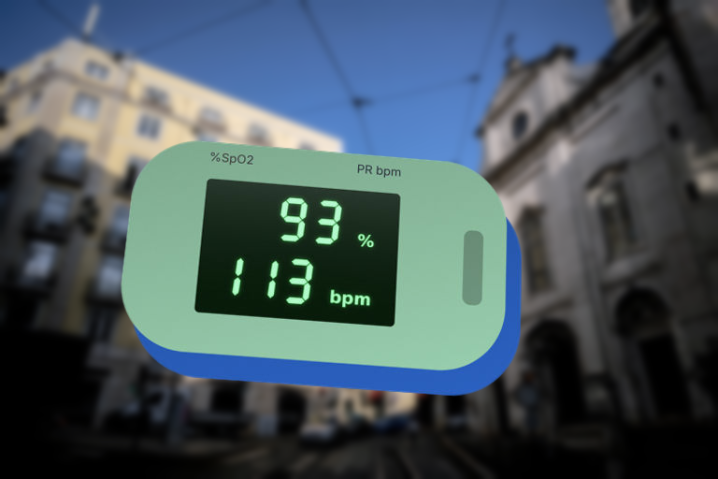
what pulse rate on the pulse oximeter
113 bpm
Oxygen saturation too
93 %
